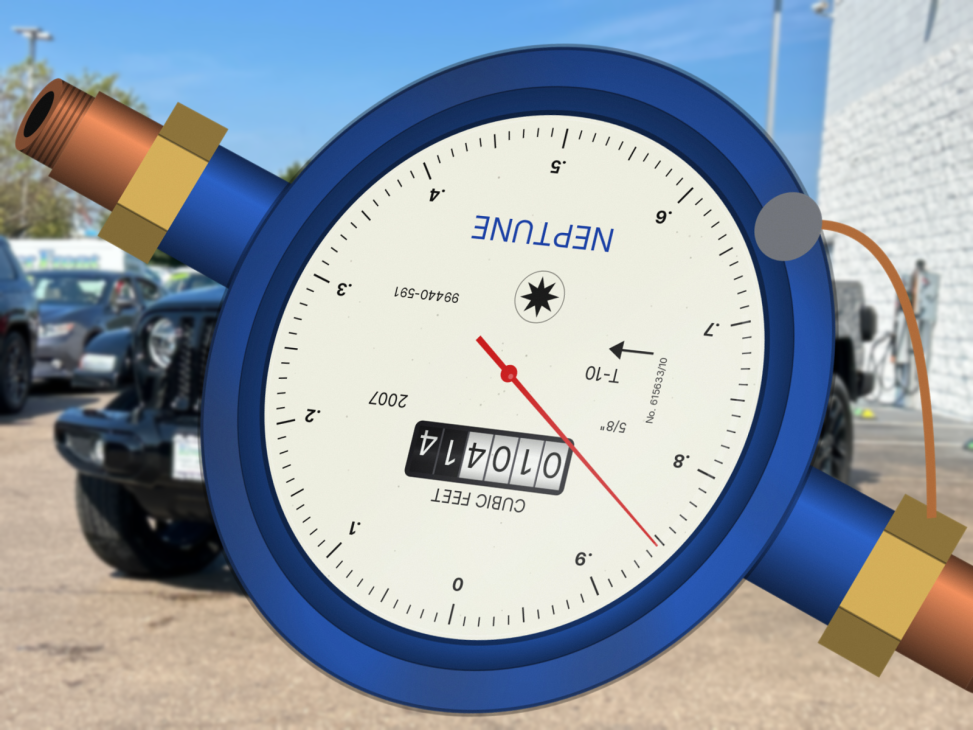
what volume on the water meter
10413.85 ft³
